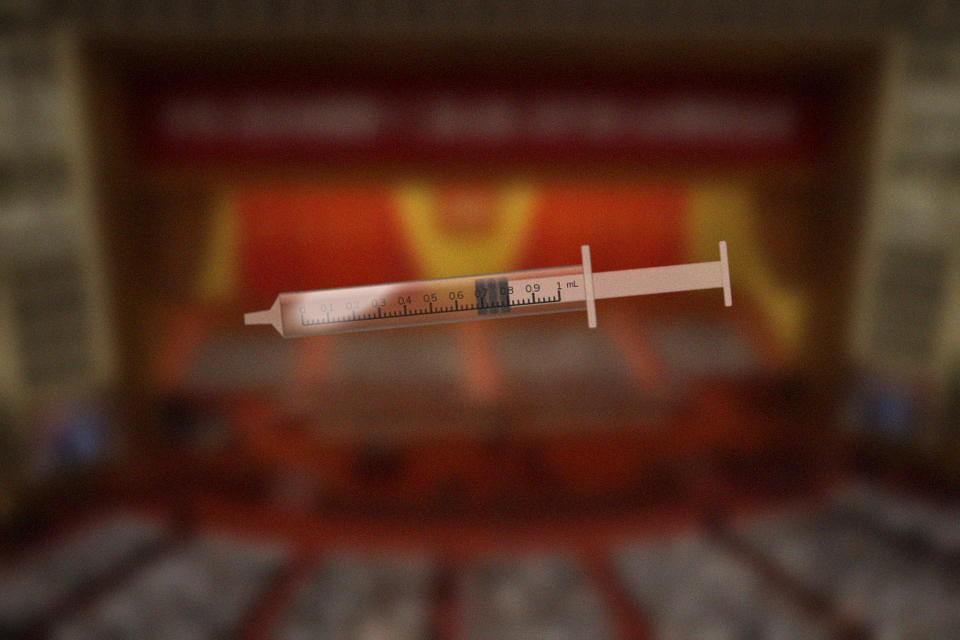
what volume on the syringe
0.68 mL
